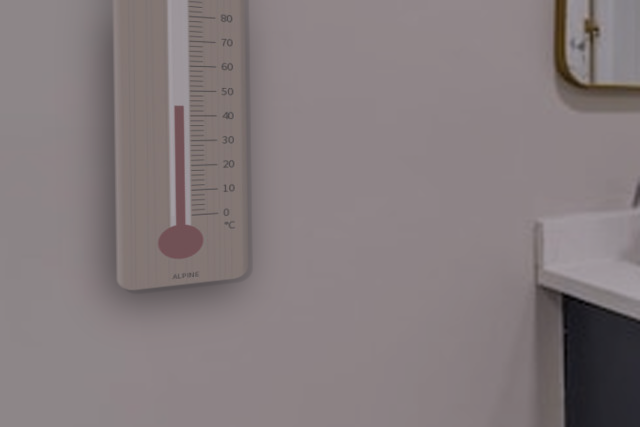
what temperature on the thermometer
44 °C
